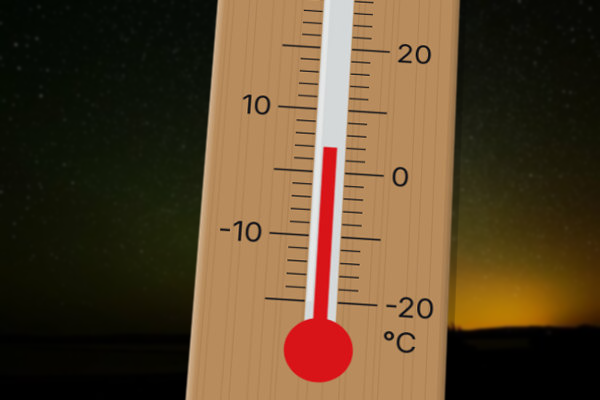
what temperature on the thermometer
4 °C
